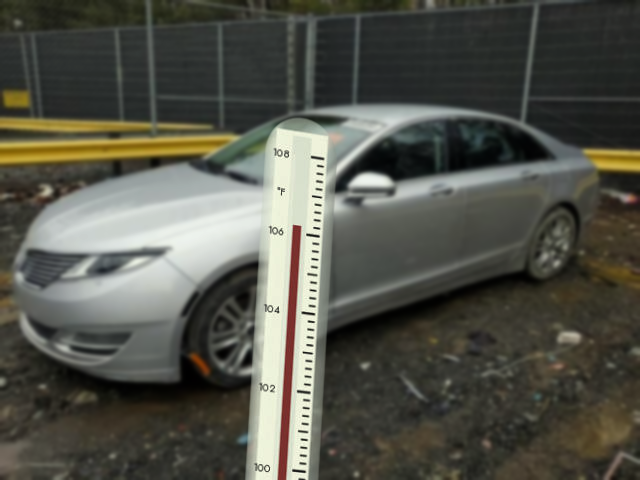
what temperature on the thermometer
106.2 °F
